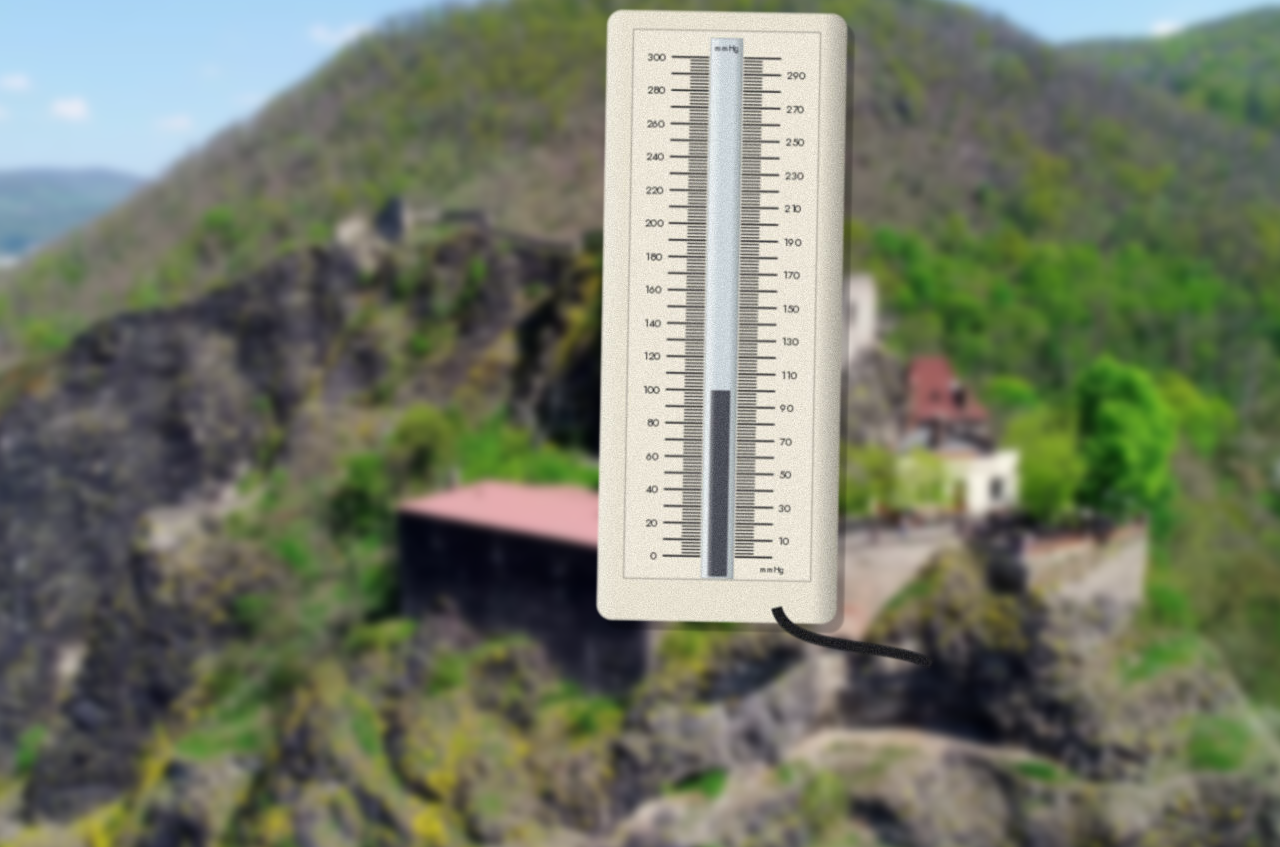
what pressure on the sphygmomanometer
100 mmHg
